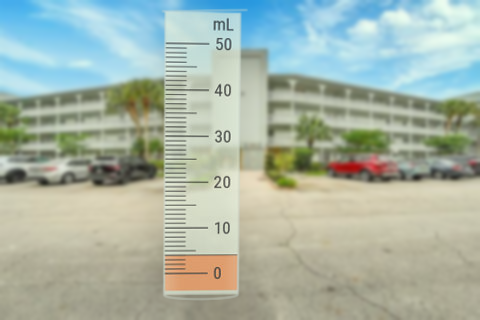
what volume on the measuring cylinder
4 mL
